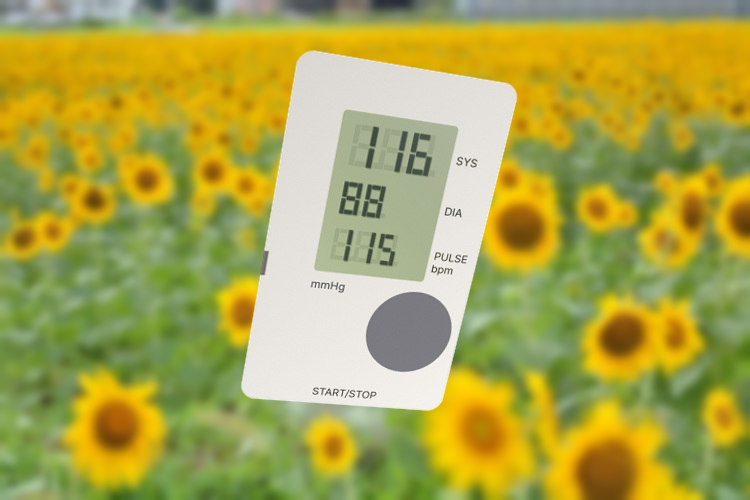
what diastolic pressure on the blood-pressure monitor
88 mmHg
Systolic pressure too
116 mmHg
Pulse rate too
115 bpm
